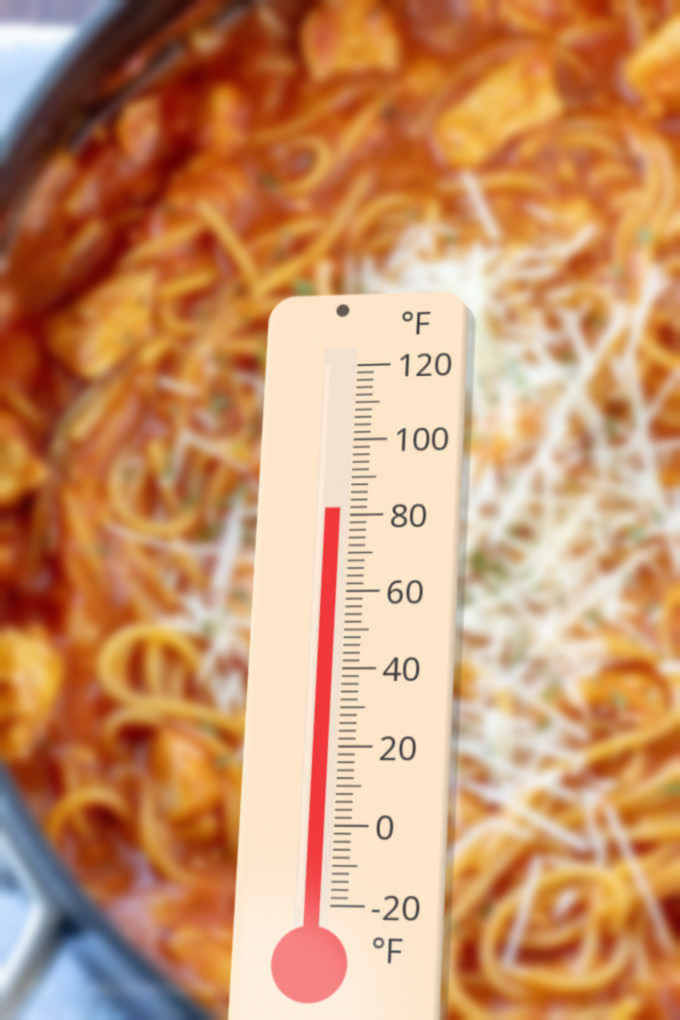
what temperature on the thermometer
82 °F
